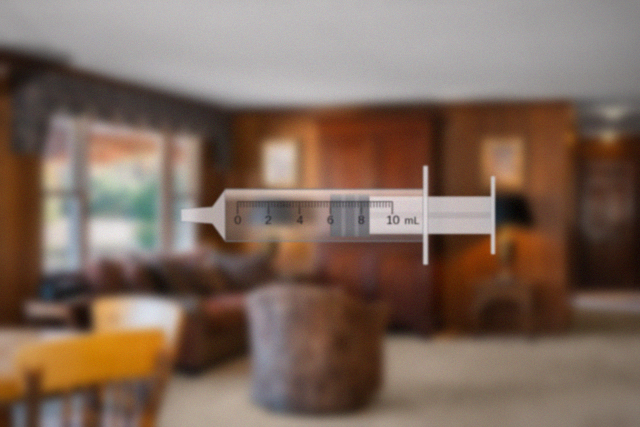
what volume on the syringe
6 mL
